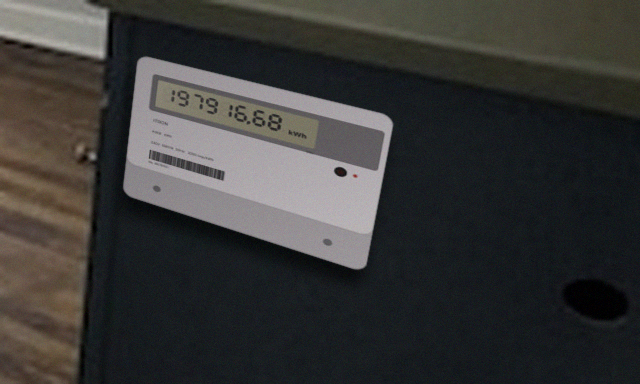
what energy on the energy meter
197916.68 kWh
